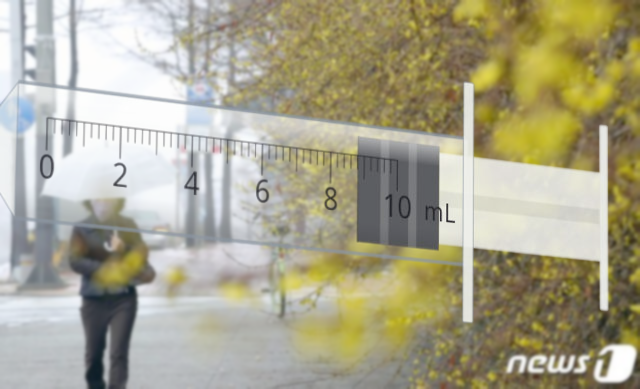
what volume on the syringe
8.8 mL
